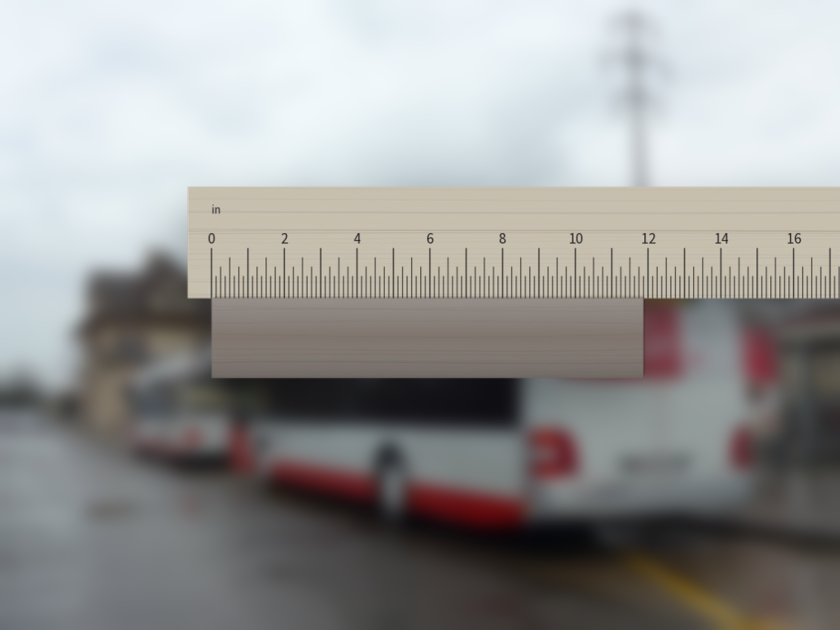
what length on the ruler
11.875 in
